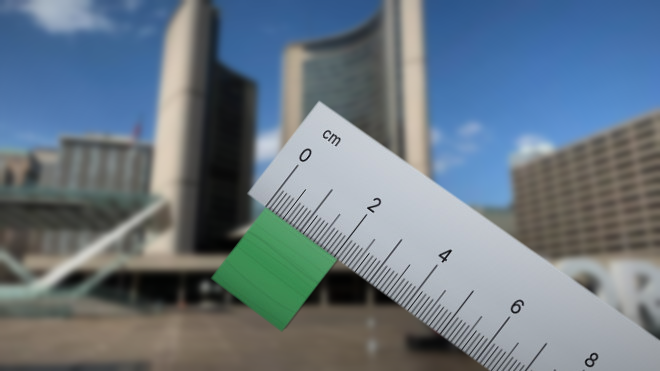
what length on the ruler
2.1 cm
